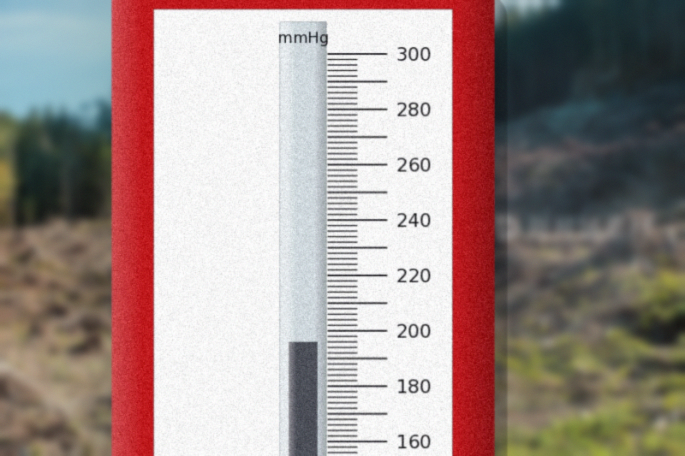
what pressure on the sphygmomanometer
196 mmHg
